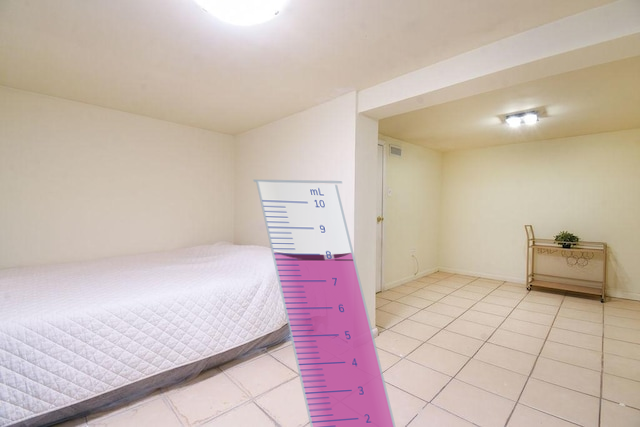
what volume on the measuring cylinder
7.8 mL
